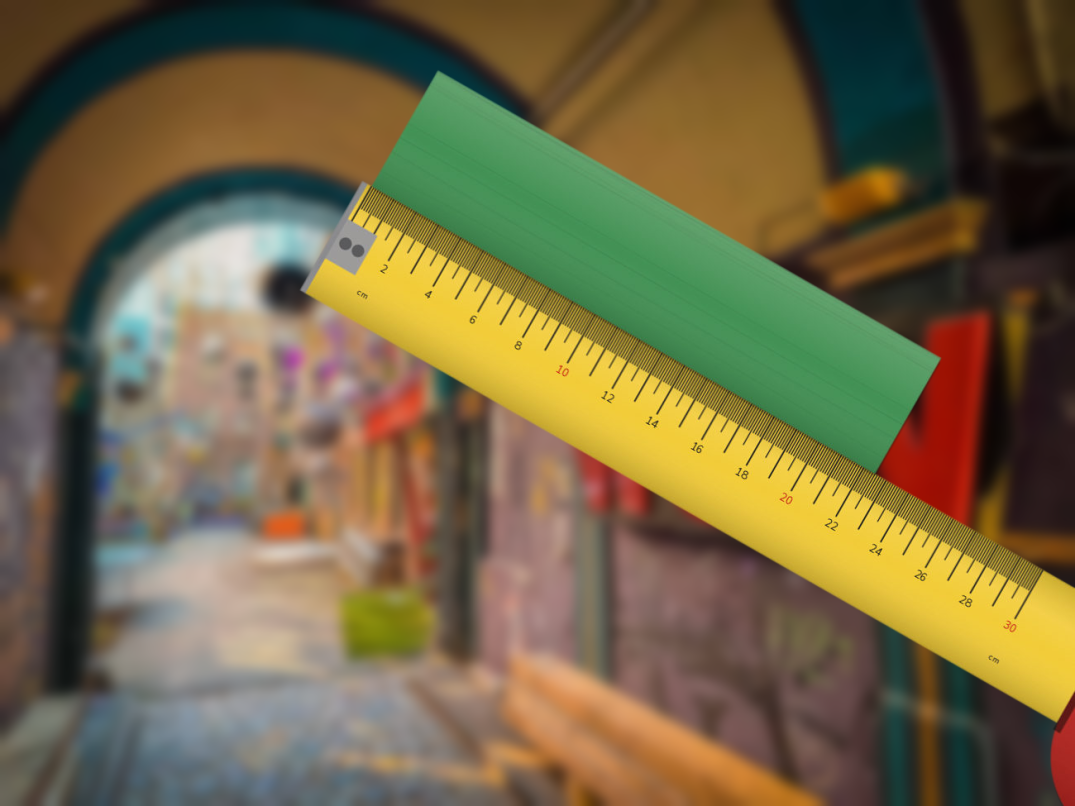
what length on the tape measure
22.5 cm
